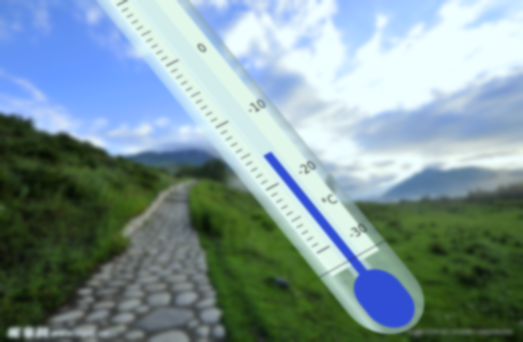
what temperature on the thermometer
-16 °C
